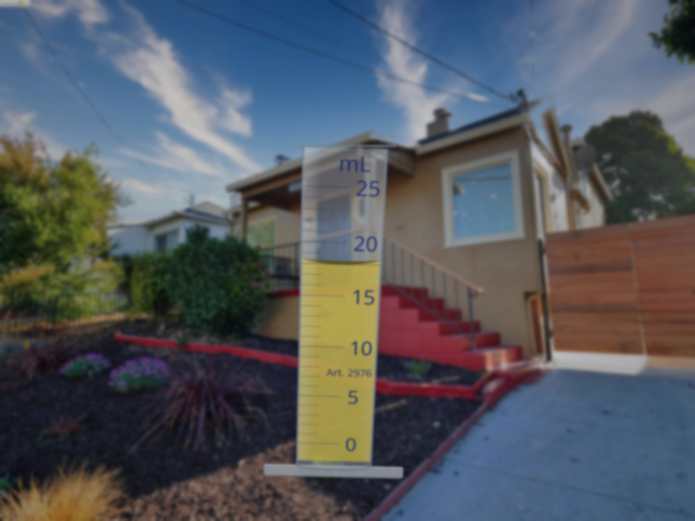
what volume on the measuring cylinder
18 mL
